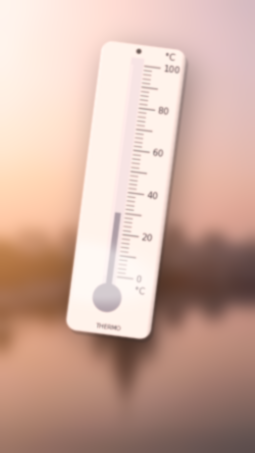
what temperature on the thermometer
30 °C
